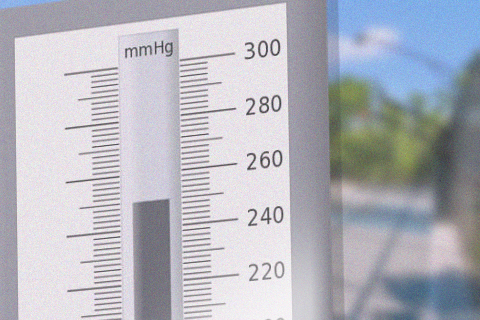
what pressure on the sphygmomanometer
250 mmHg
